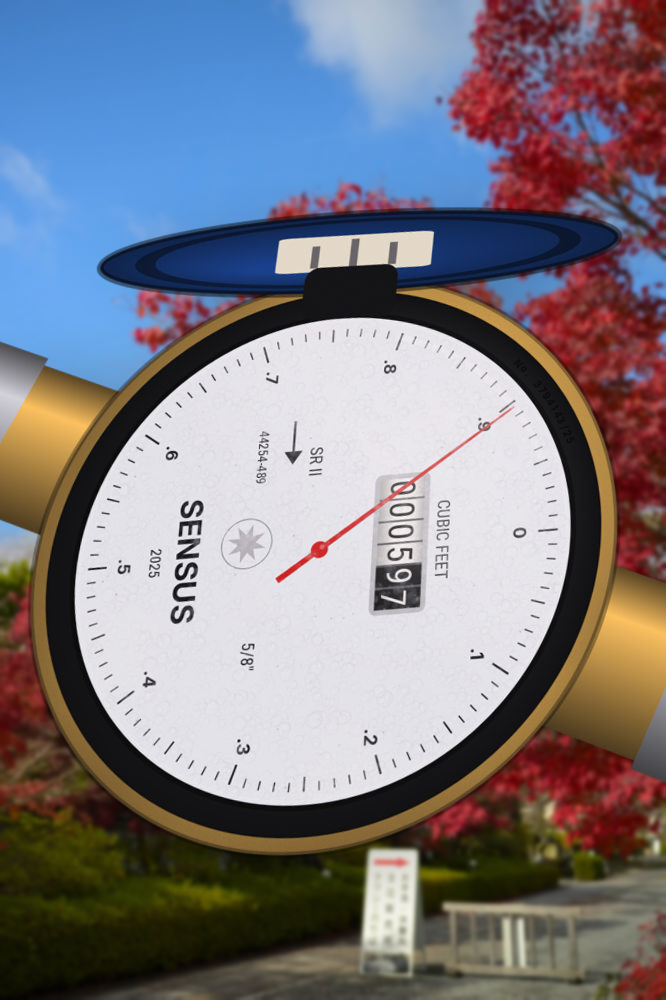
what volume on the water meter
596.90 ft³
